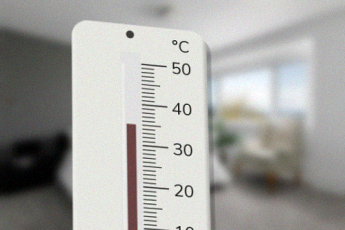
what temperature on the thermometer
35 °C
